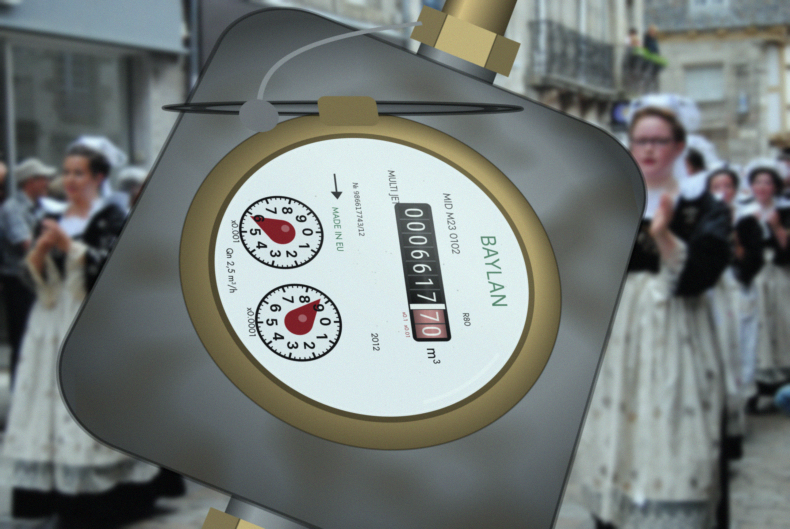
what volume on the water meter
6617.7058 m³
